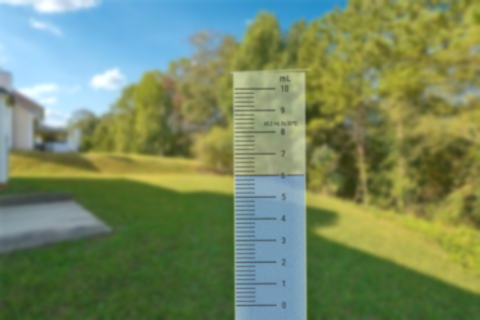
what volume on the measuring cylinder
6 mL
